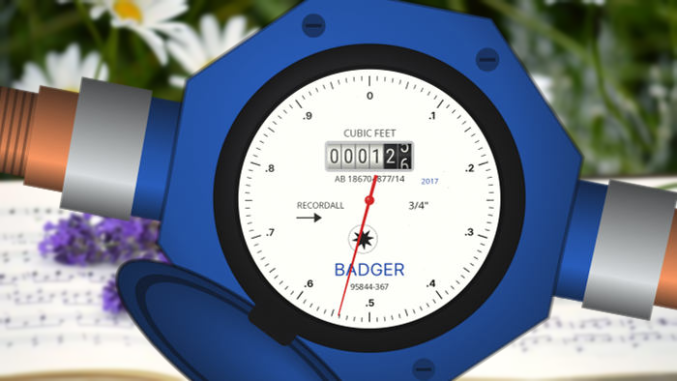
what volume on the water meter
125.54 ft³
